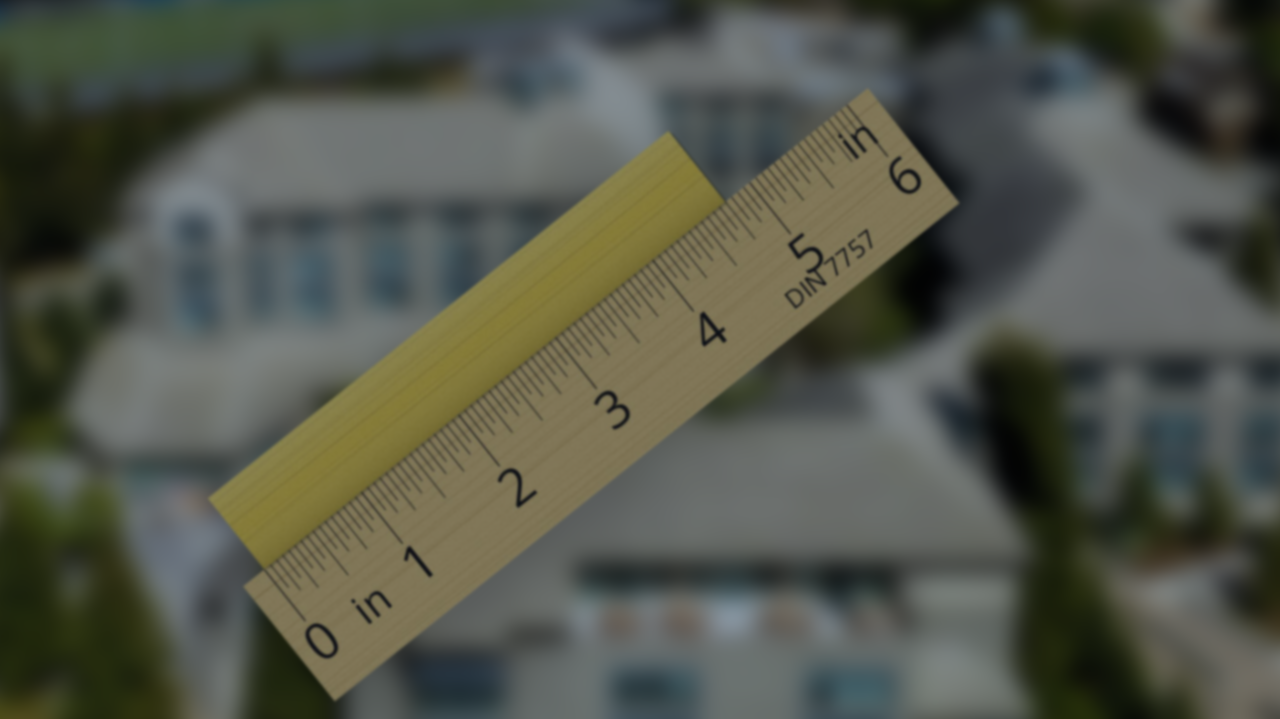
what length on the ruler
4.75 in
